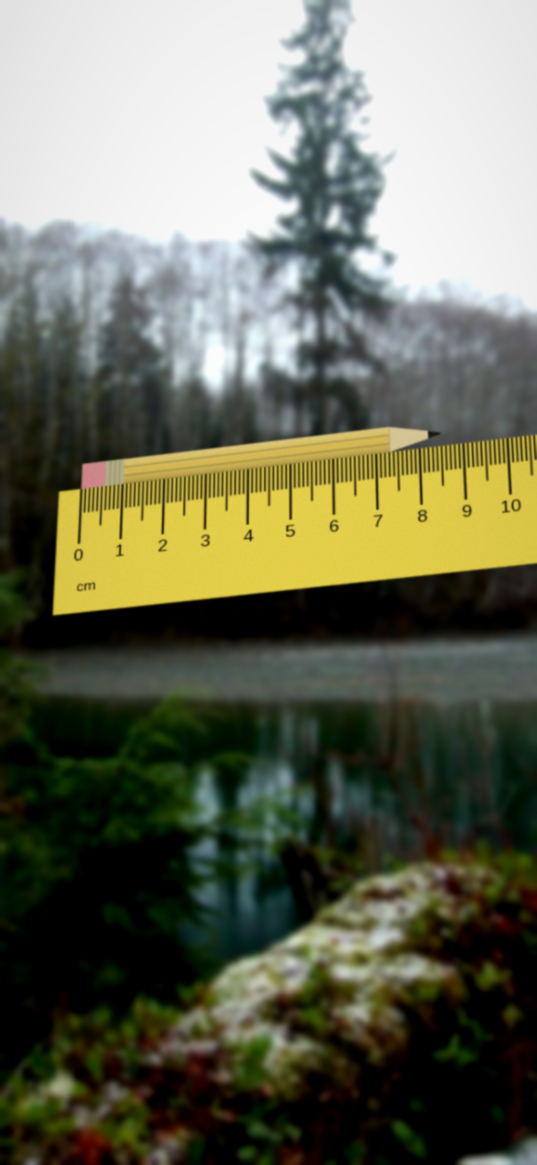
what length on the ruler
8.5 cm
